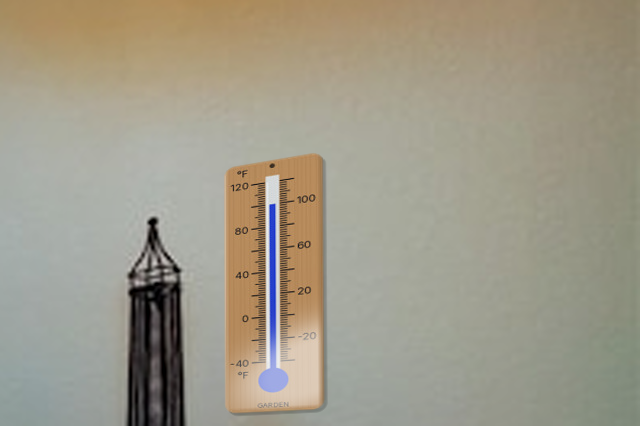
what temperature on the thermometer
100 °F
